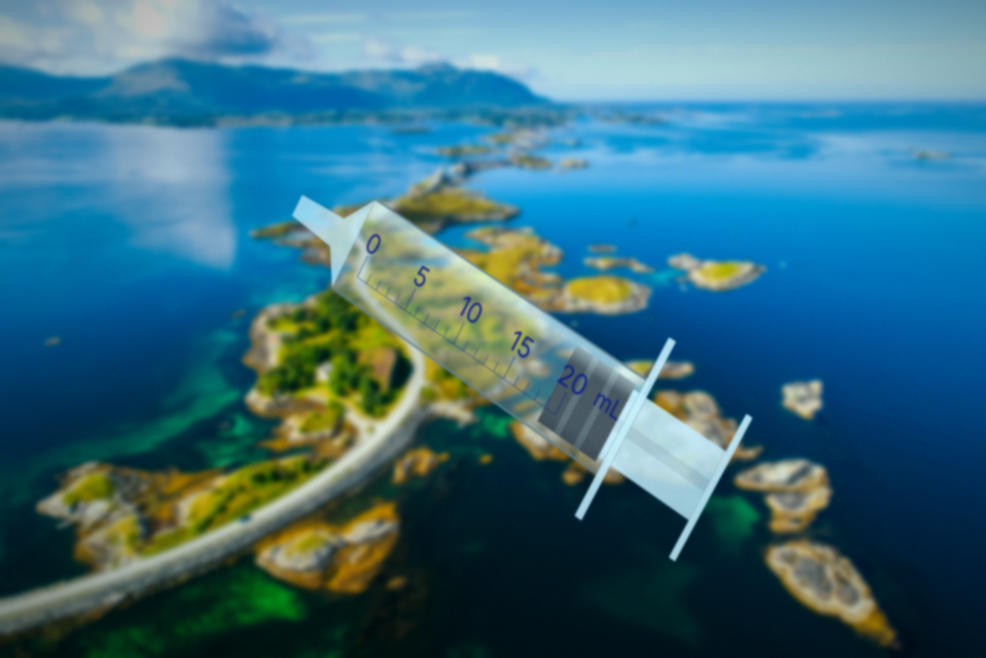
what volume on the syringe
19 mL
